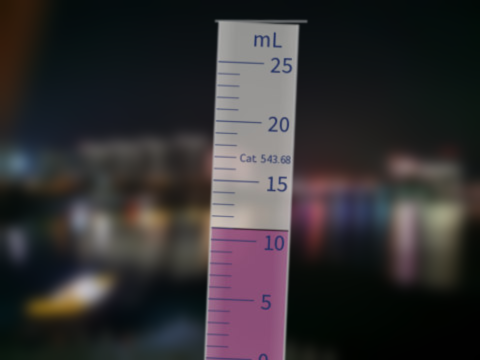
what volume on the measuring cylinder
11 mL
